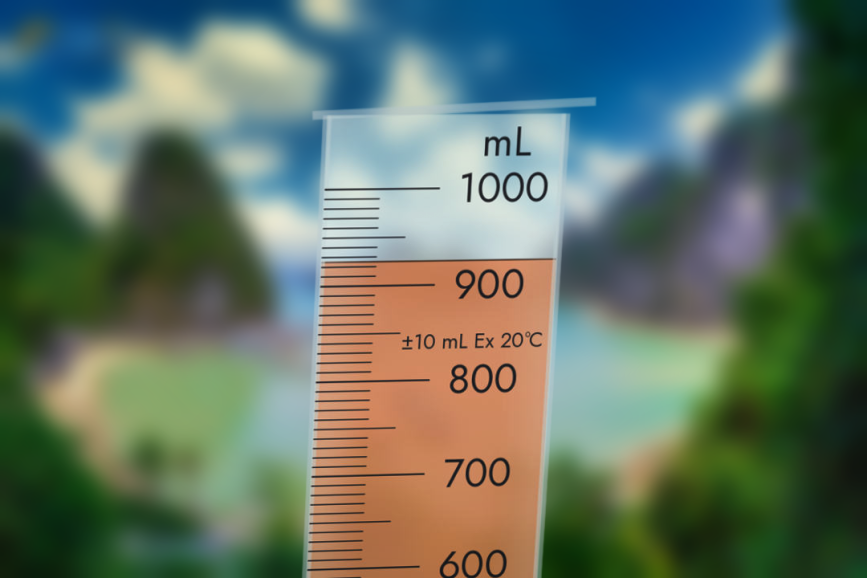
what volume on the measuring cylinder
925 mL
